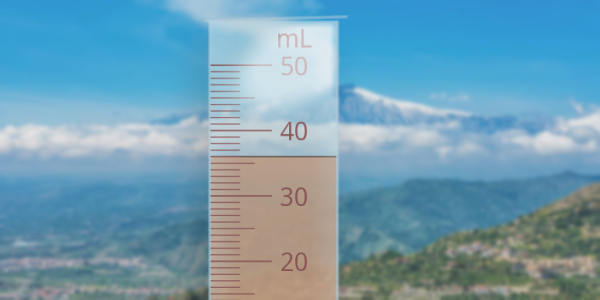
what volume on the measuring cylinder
36 mL
